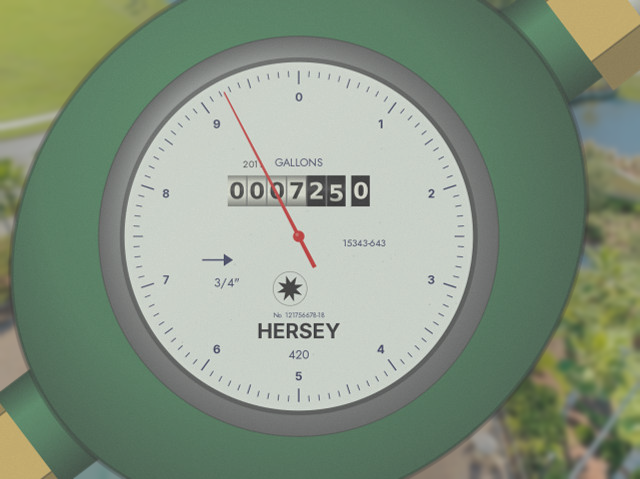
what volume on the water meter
7249.2 gal
